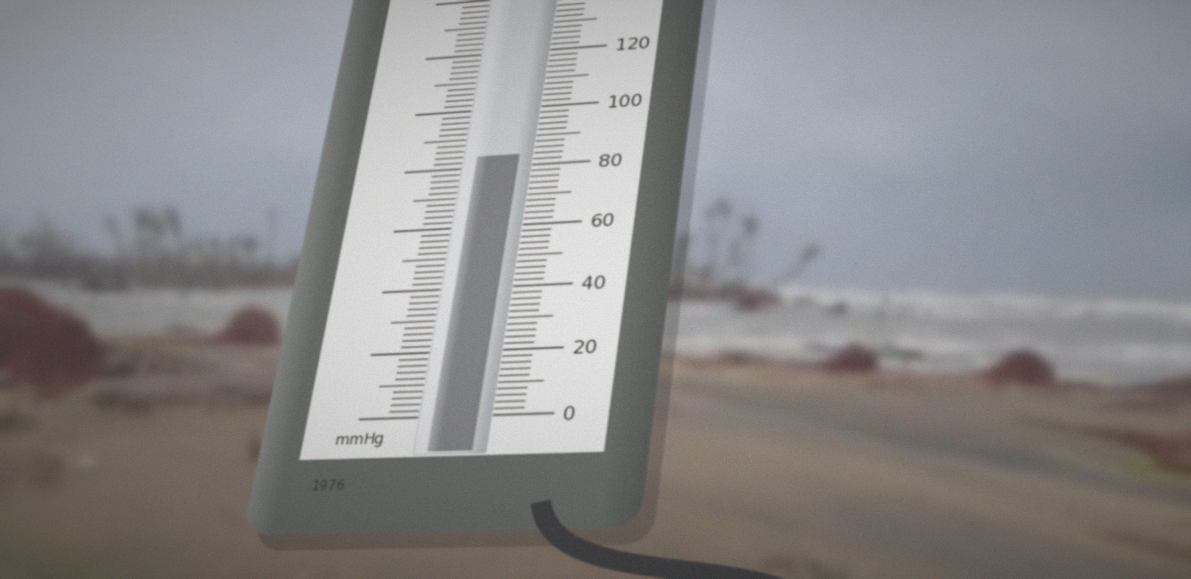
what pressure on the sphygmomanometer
84 mmHg
